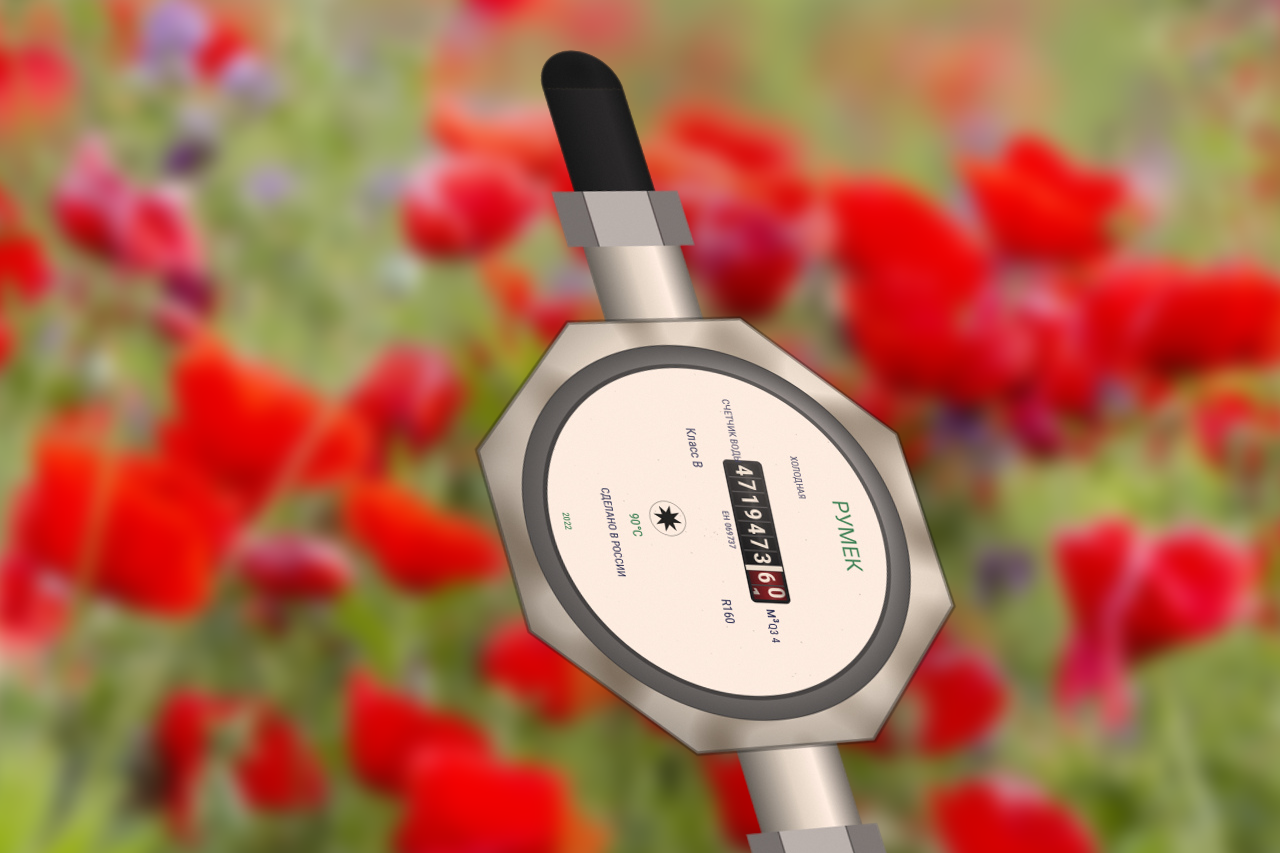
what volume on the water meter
4719473.60 m³
